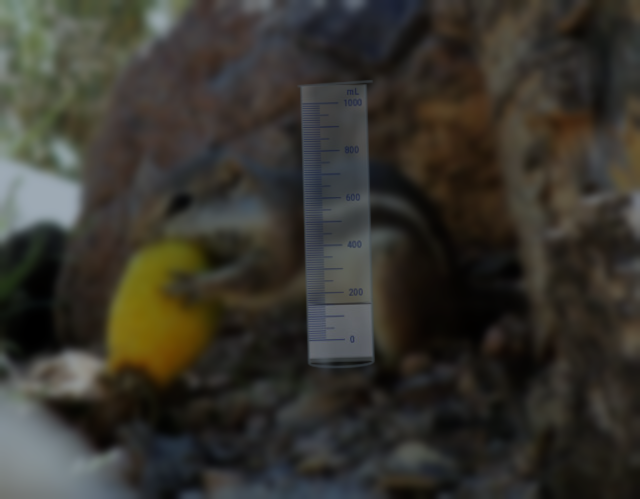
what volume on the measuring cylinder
150 mL
